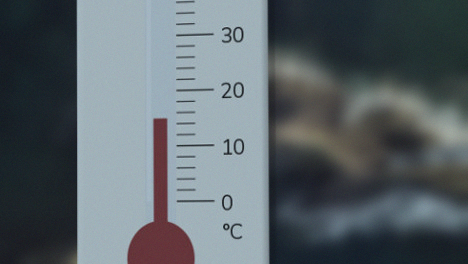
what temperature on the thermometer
15 °C
